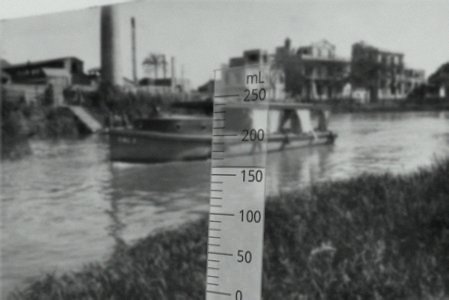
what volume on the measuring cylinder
160 mL
